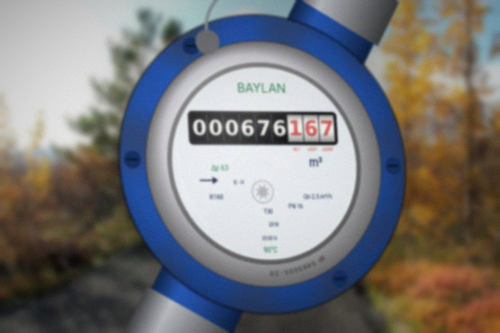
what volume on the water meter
676.167 m³
